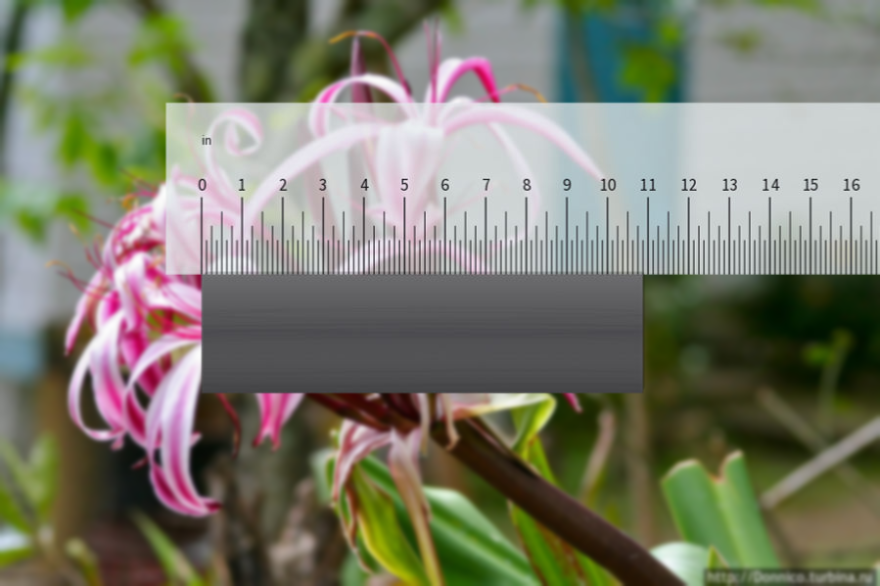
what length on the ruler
10.875 in
